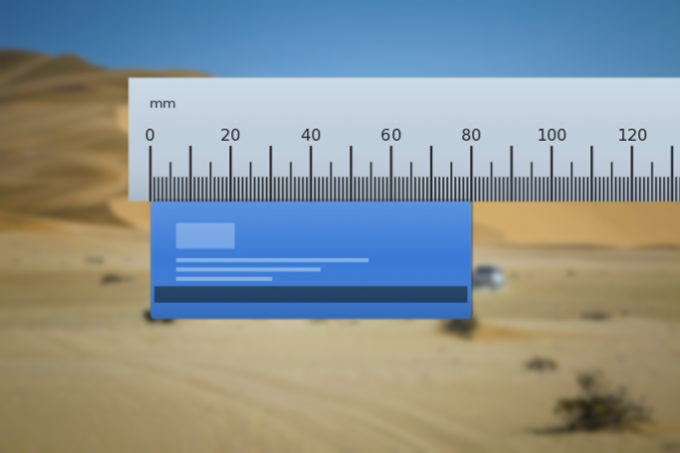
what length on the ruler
80 mm
